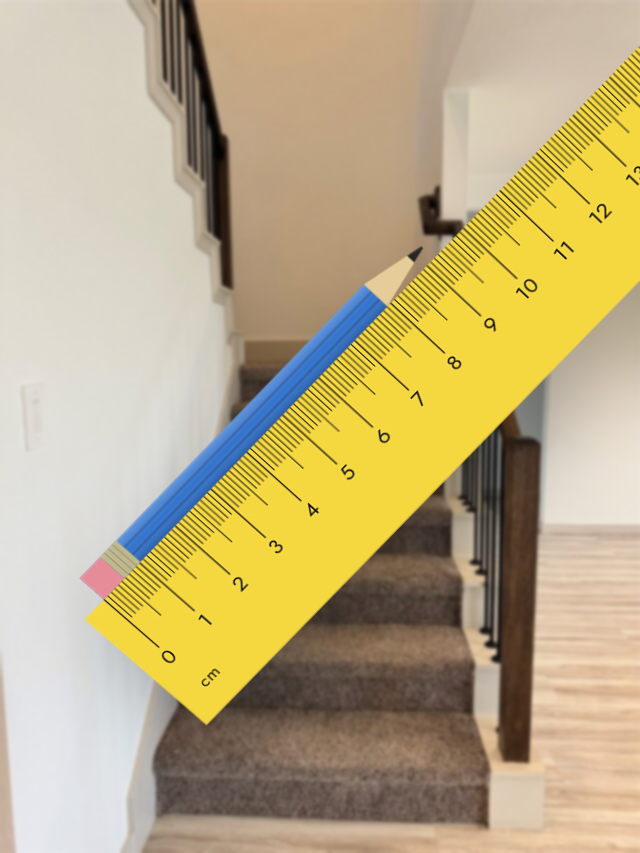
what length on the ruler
9.2 cm
